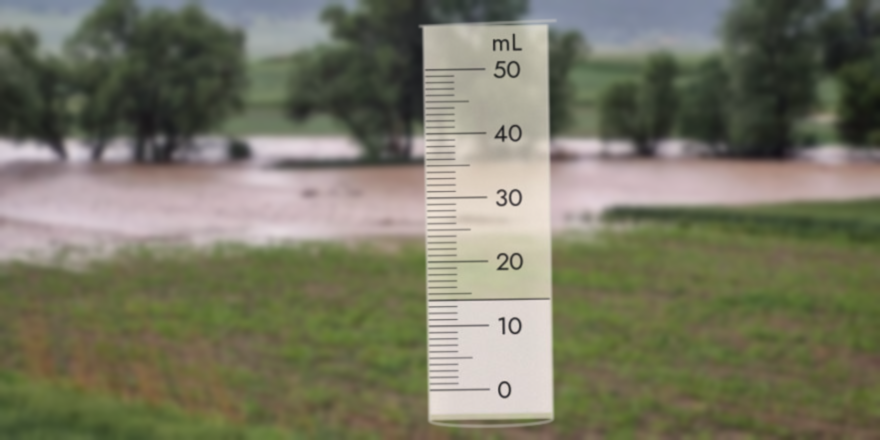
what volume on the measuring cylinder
14 mL
